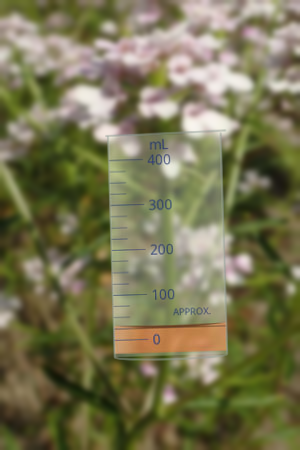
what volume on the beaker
25 mL
